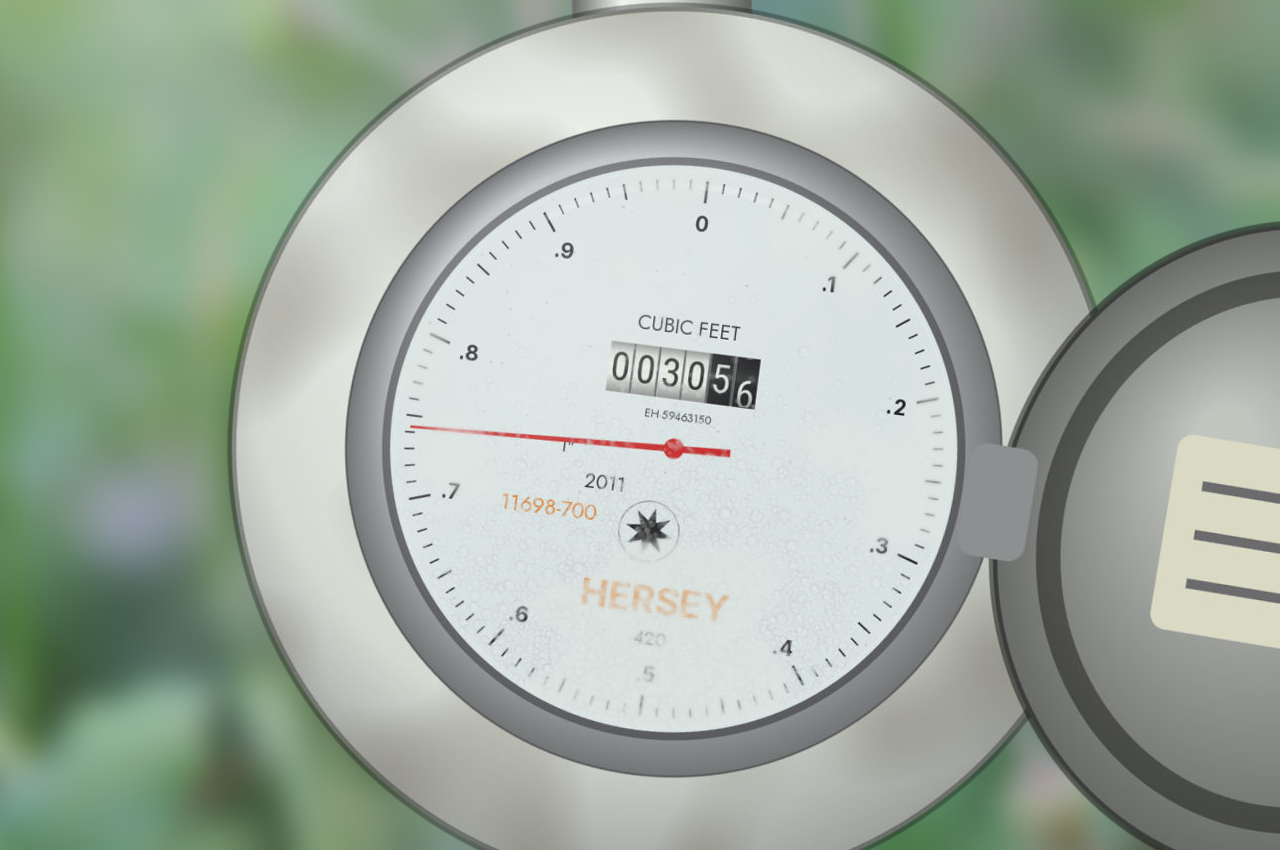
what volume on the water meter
3055.74 ft³
